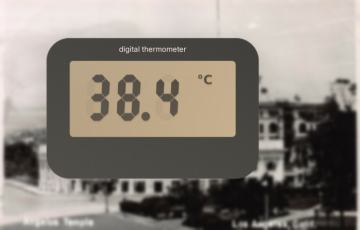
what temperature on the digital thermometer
38.4 °C
